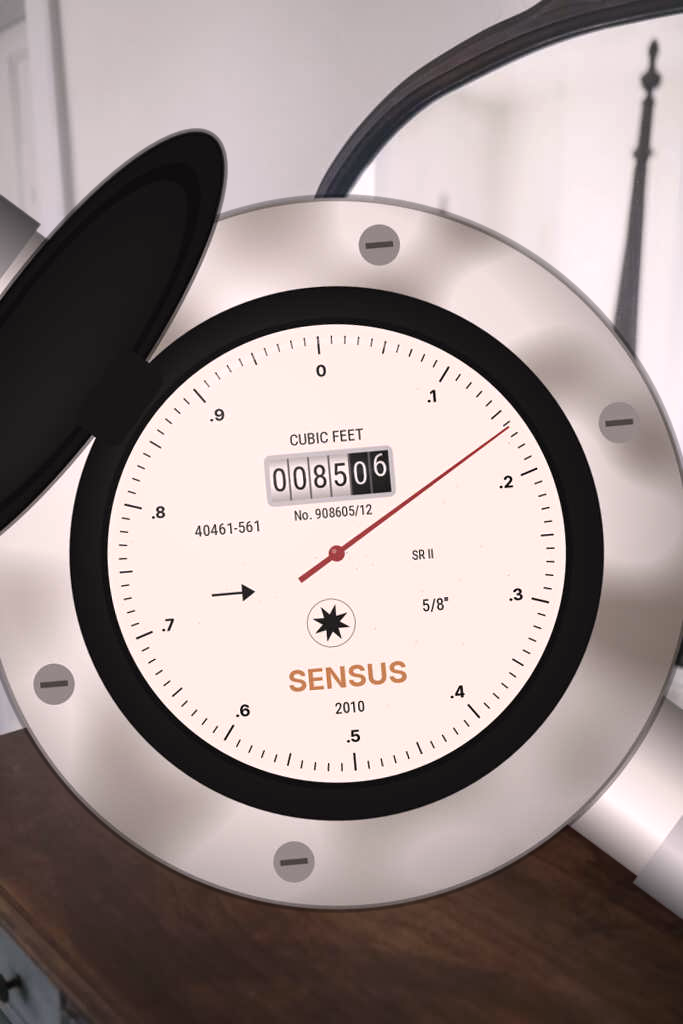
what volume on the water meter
8506.16 ft³
